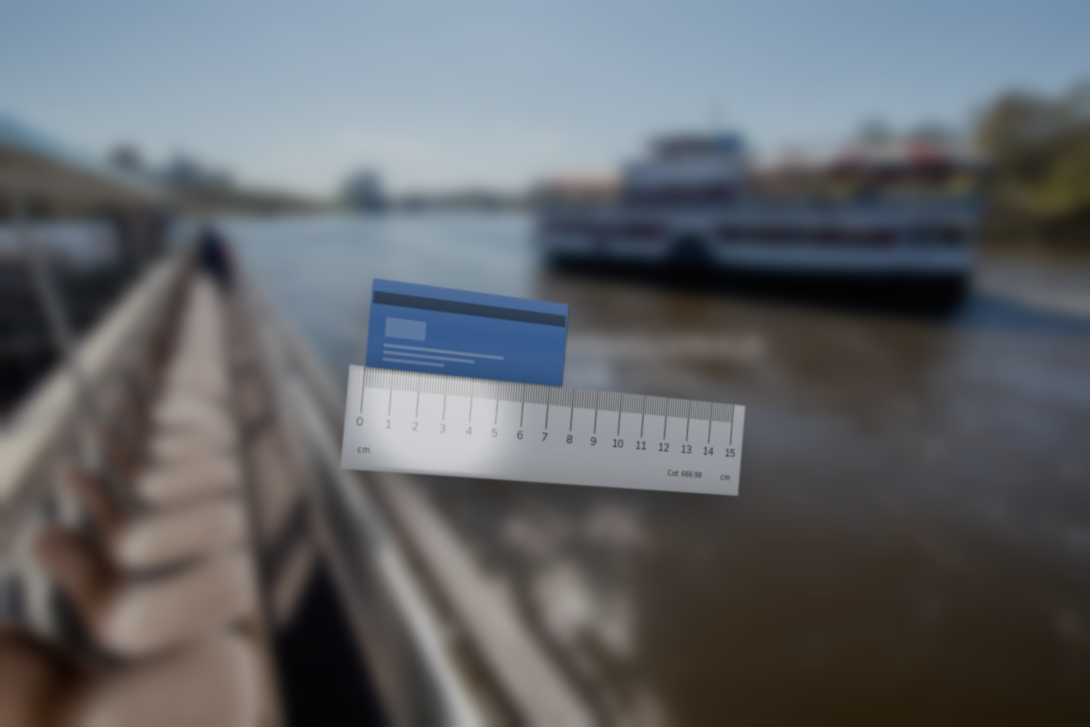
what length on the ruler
7.5 cm
